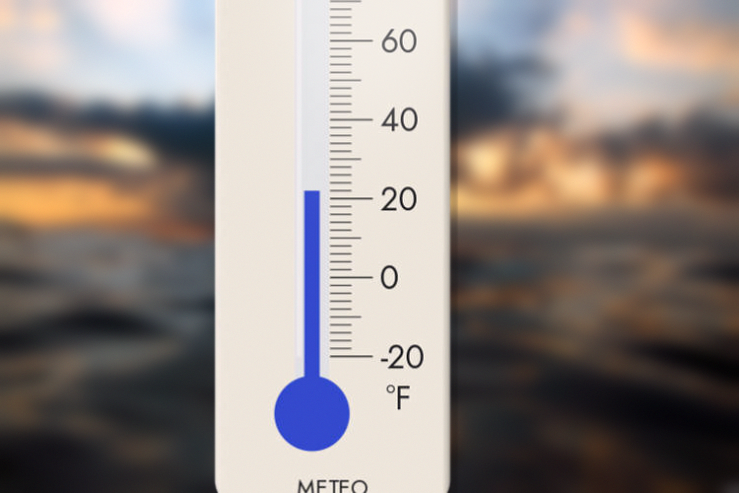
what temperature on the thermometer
22 °F
